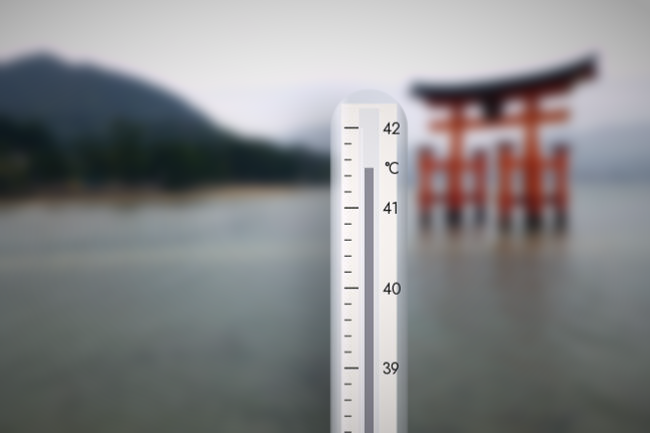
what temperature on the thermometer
41.5 °C
